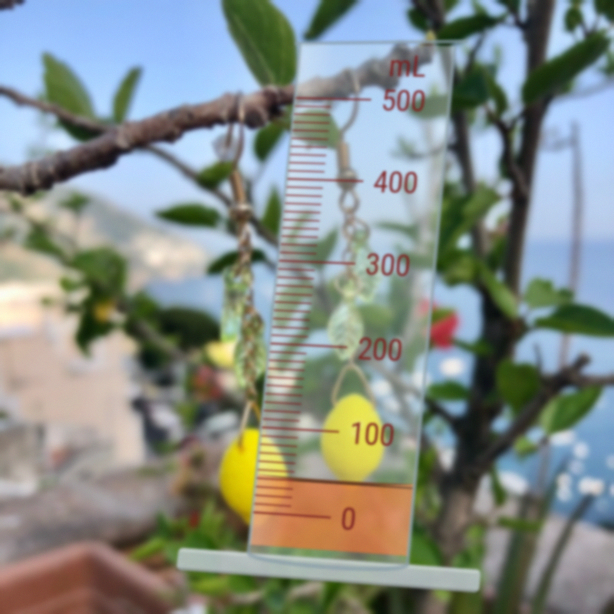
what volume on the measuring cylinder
40 mL
